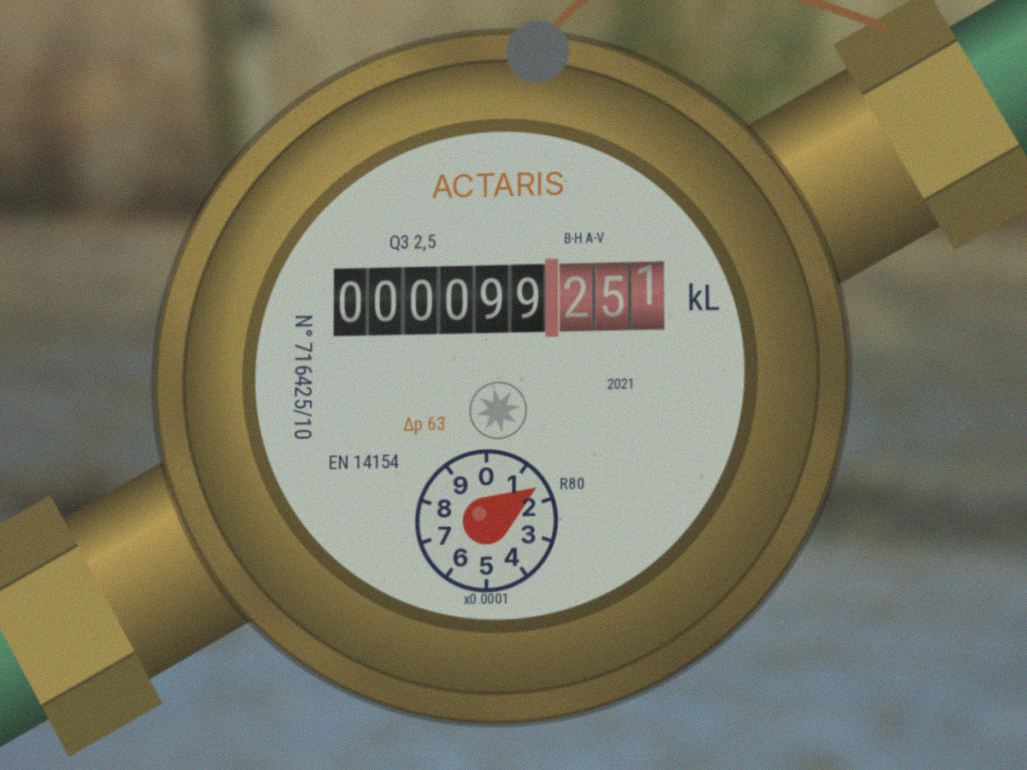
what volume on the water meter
99.2511 kL
